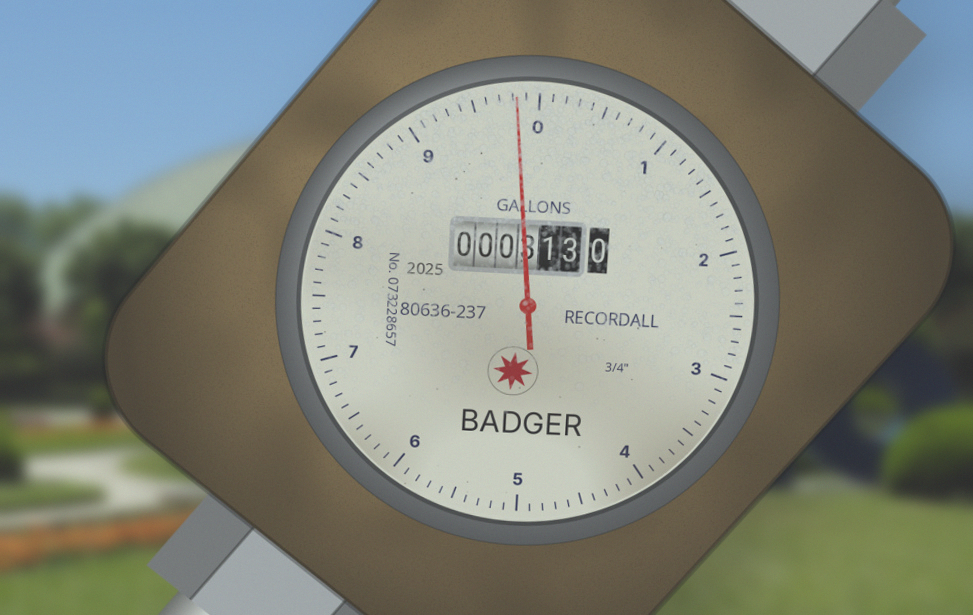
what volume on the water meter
3129.8 gal
